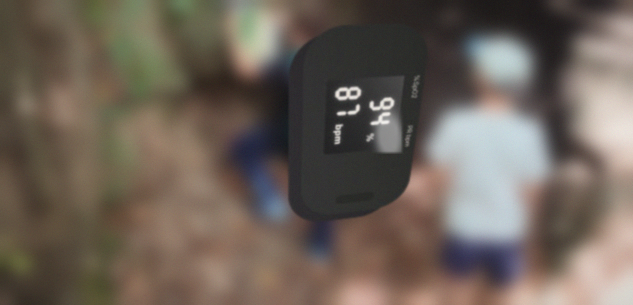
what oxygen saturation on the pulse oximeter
94 %
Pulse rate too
87 bpm
